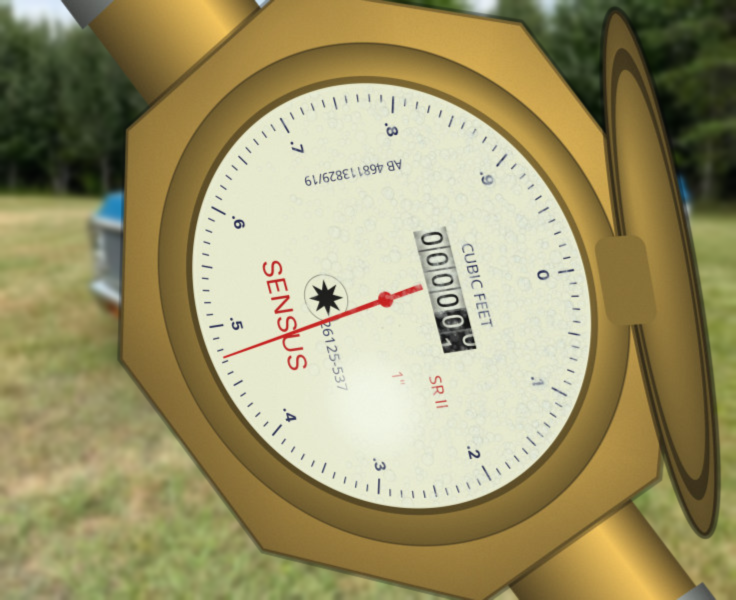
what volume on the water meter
0.47 ft³
